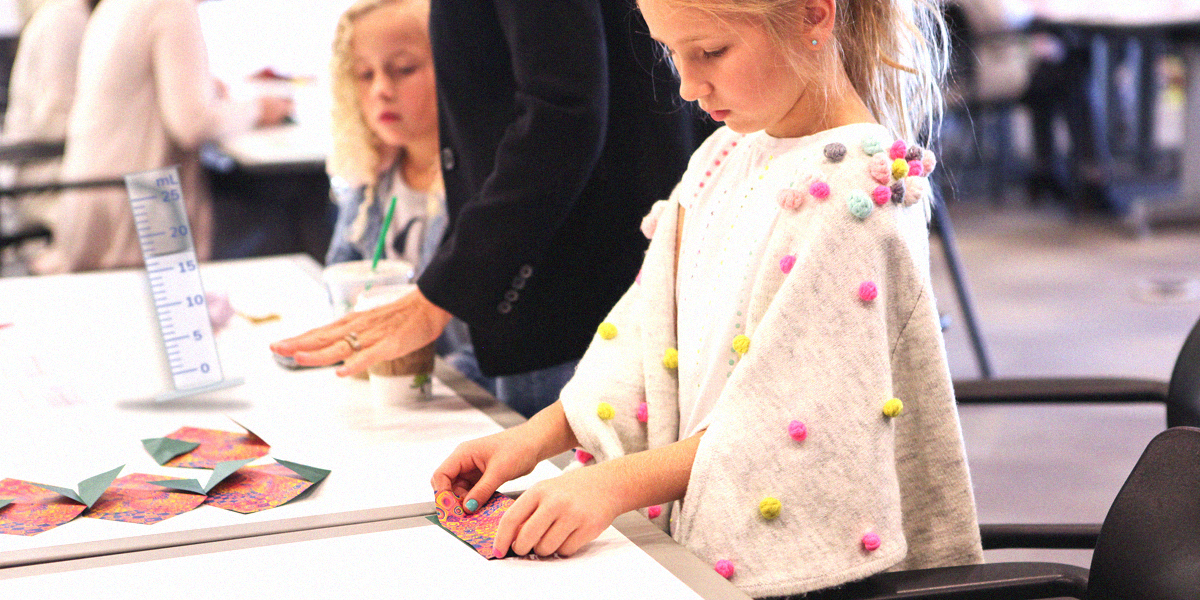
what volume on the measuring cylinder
17 mL
